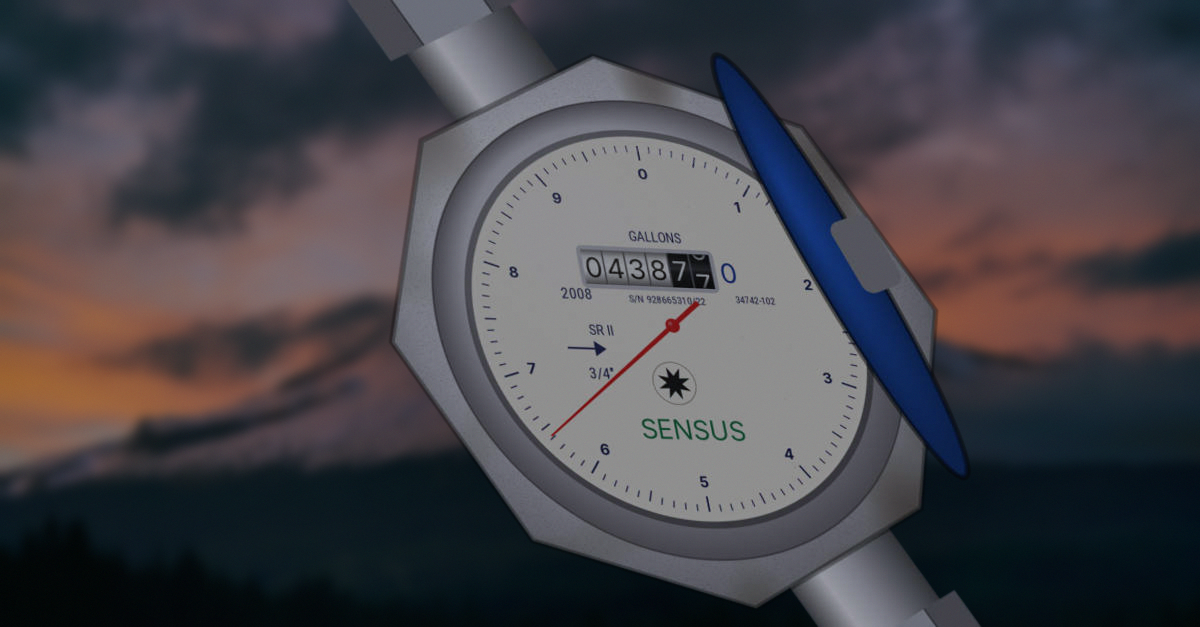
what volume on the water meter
438766.4 gal
